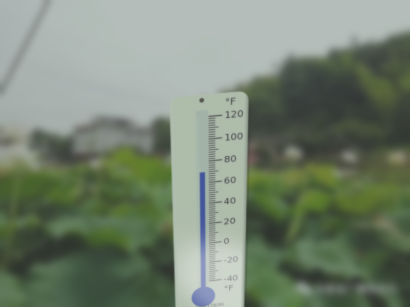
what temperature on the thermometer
70 °F
